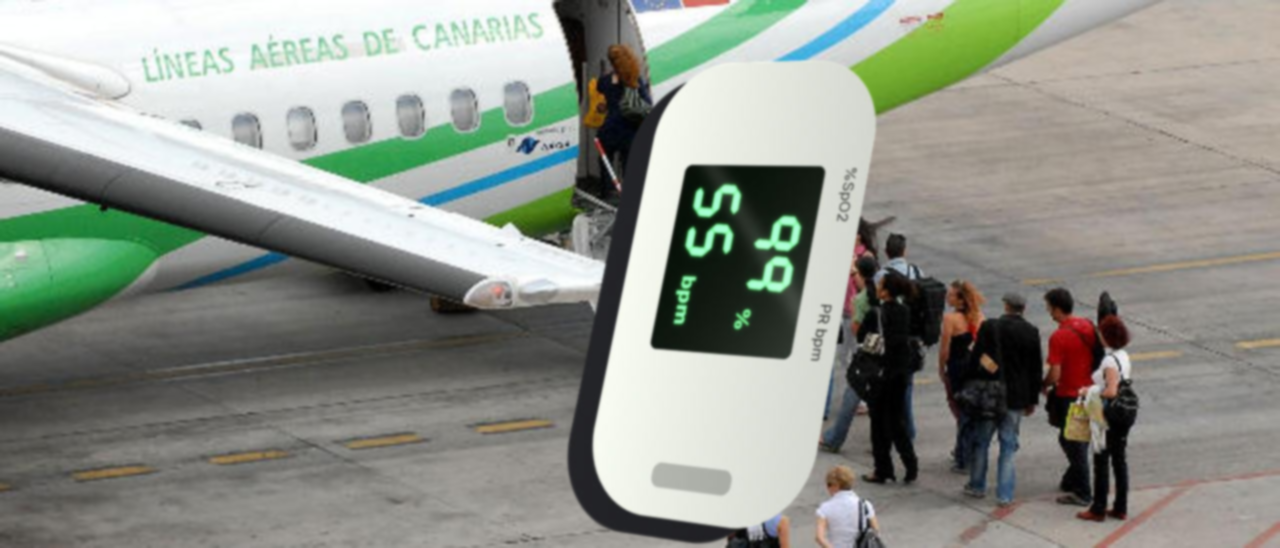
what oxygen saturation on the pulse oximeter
99 %
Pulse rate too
55 bpm
